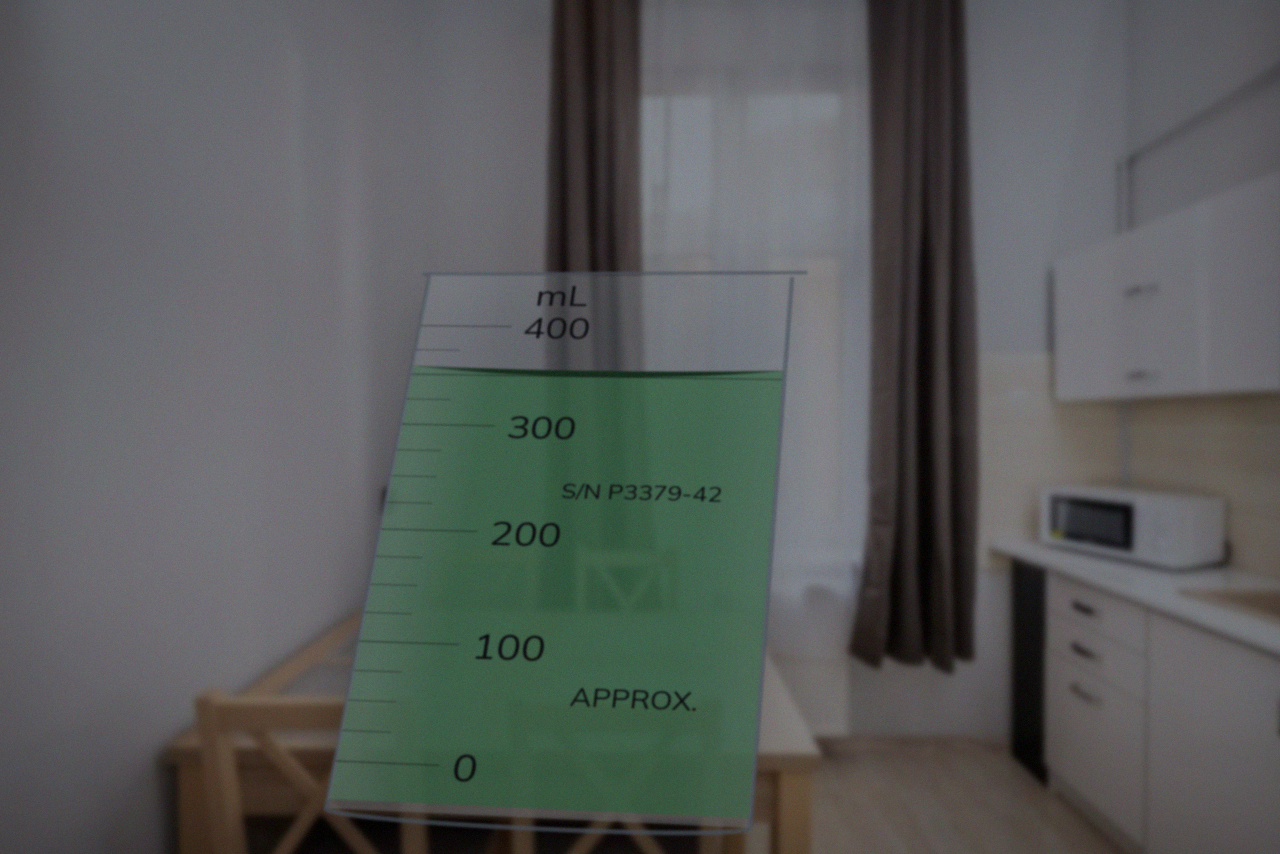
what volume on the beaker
350 mL
